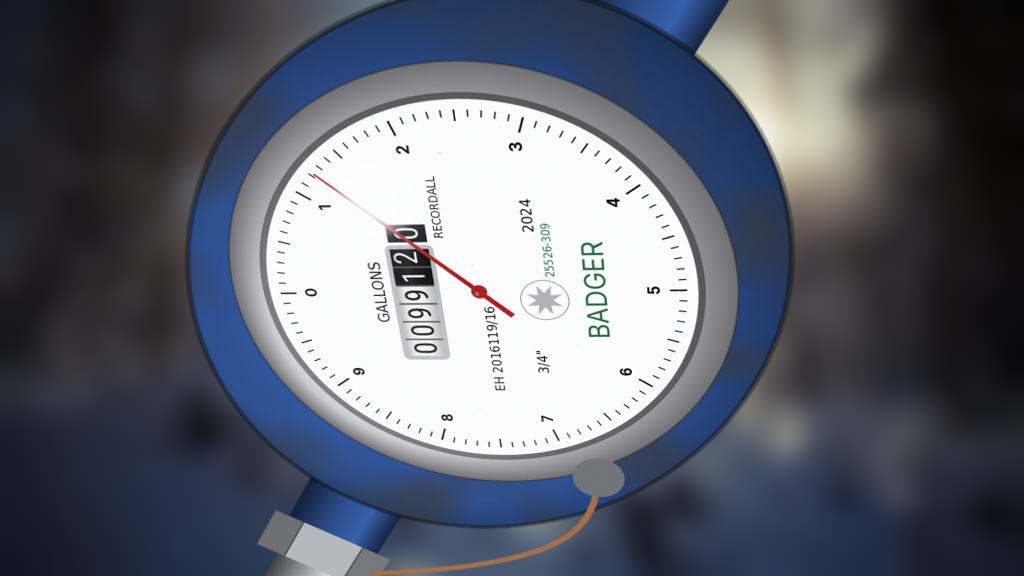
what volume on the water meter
99121.2 gal
